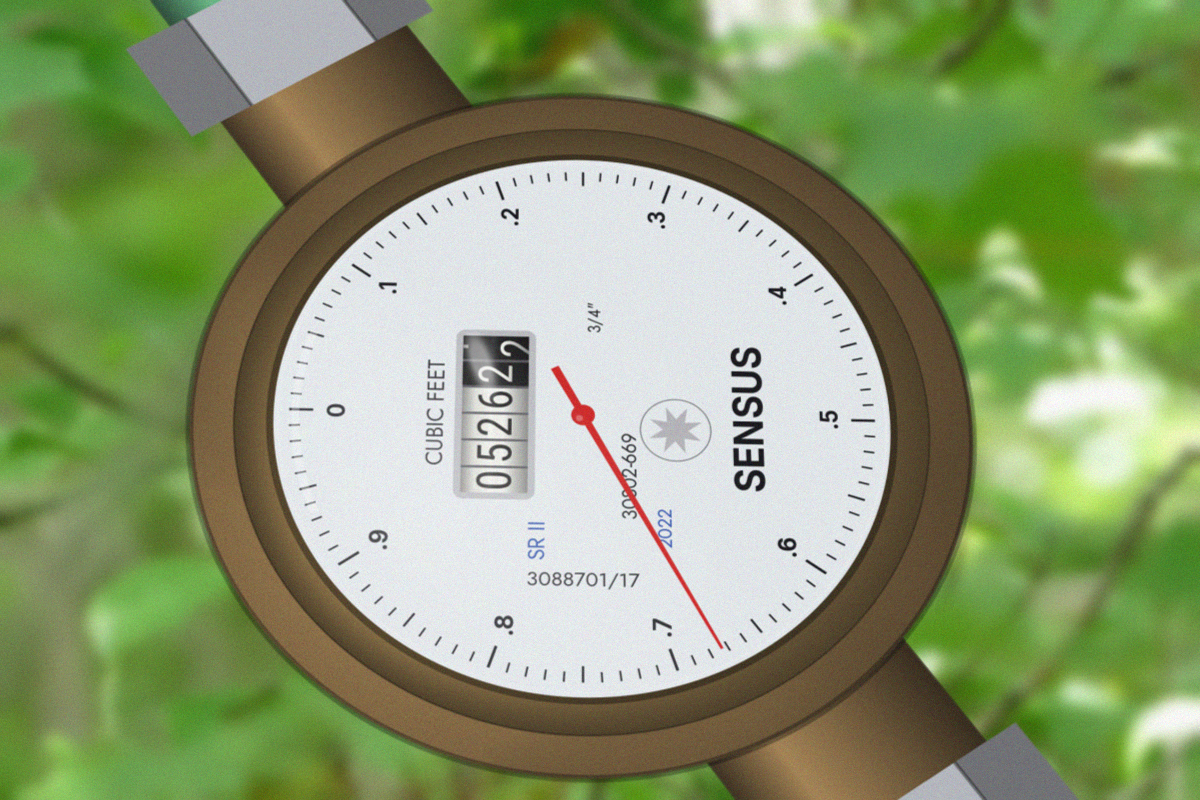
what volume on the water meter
52621.67 ft³
